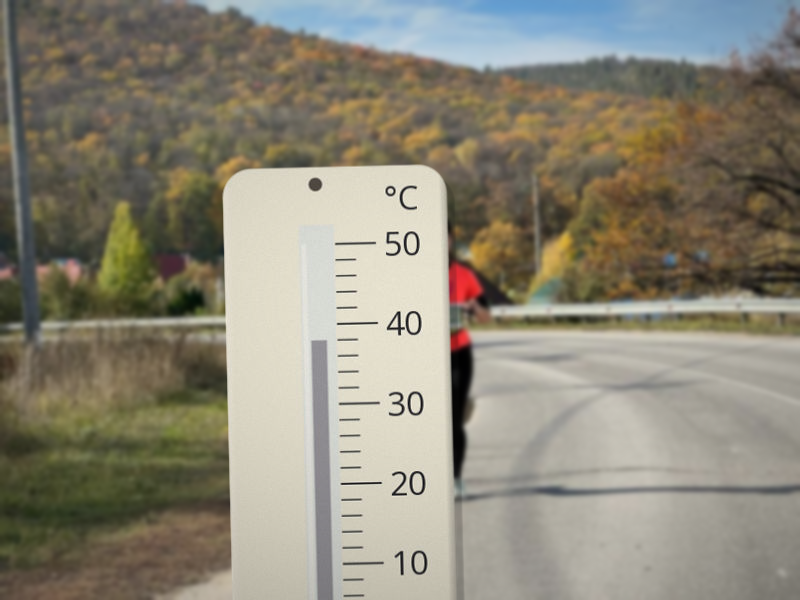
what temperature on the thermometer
38 °C
